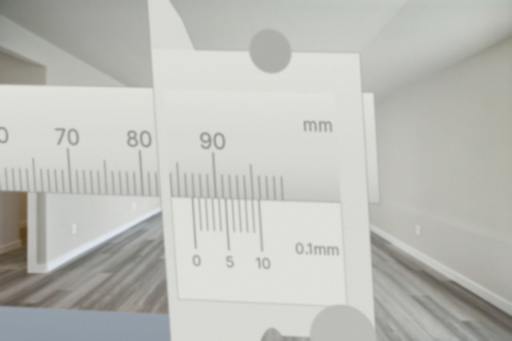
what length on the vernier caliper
86.8 mm
